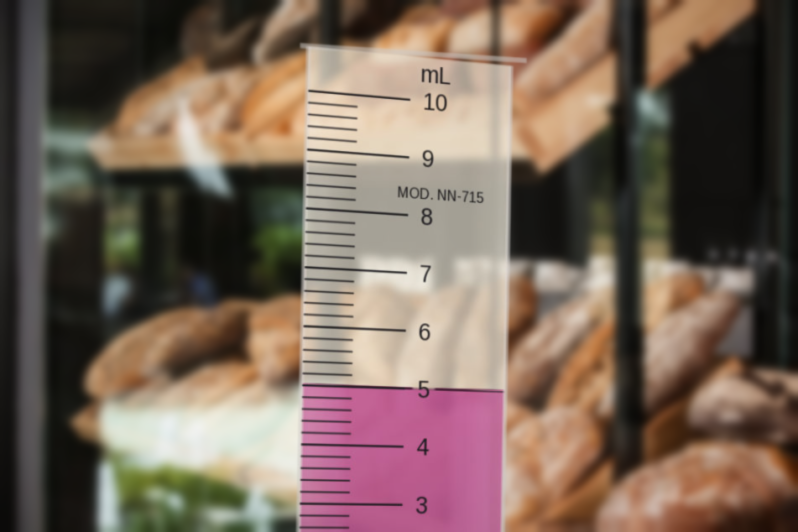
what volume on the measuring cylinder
5 mL
